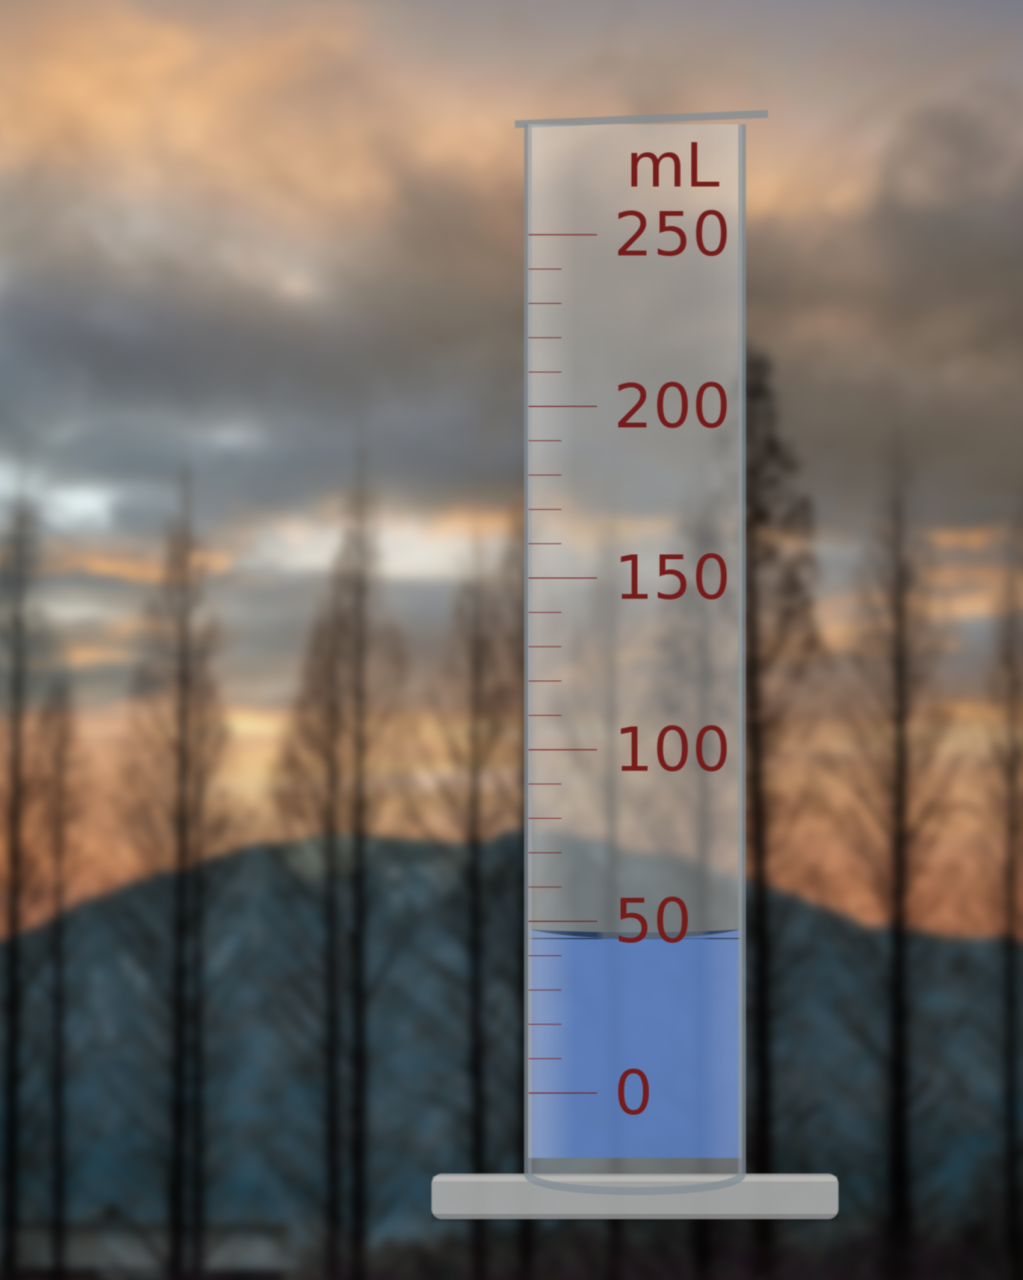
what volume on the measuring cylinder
45 mL
